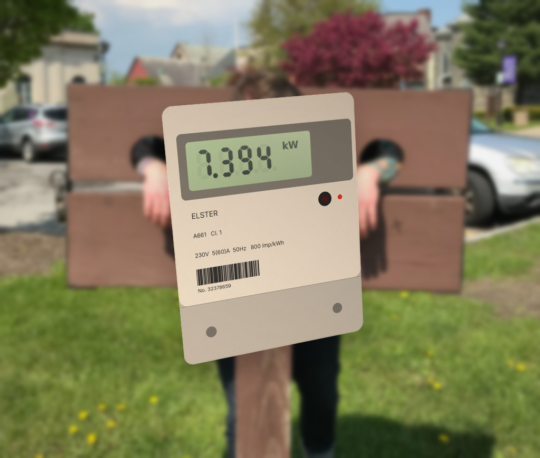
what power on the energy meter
7.394 kW
